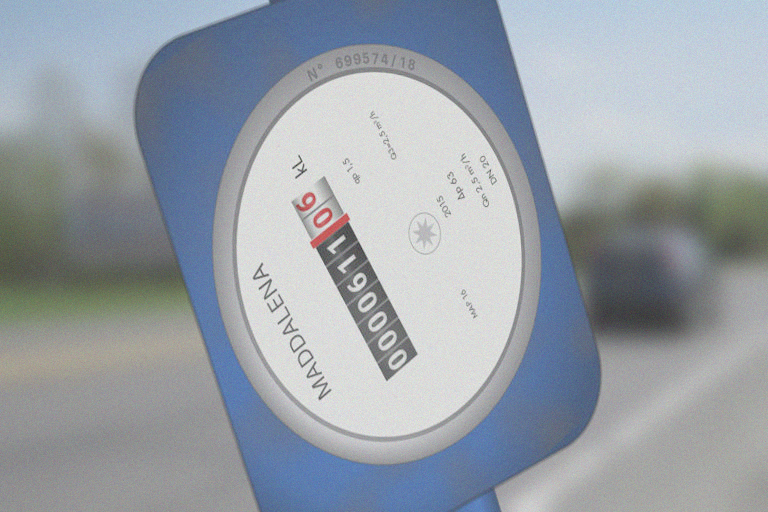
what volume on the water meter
611.06 kL
